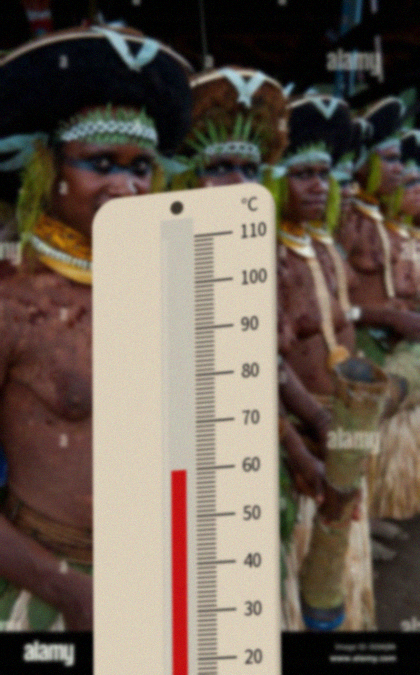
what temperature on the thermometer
60 °C
